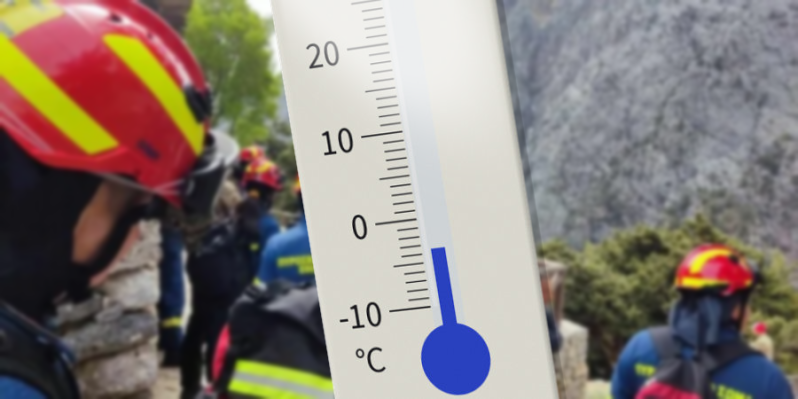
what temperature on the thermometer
-3.5 °C
